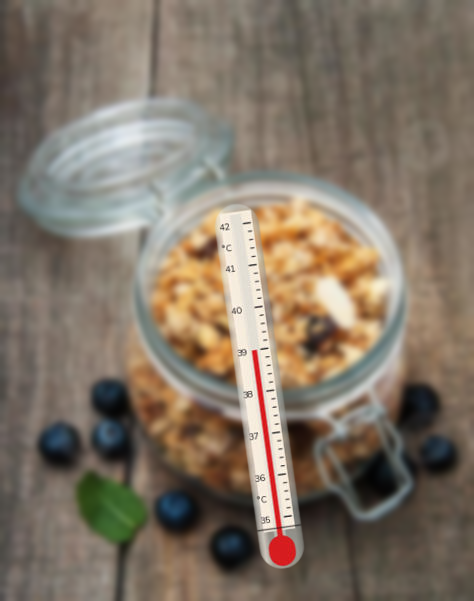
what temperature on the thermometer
39 °C
